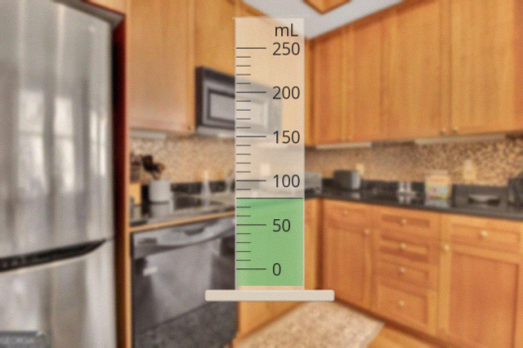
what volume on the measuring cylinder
80 mL
